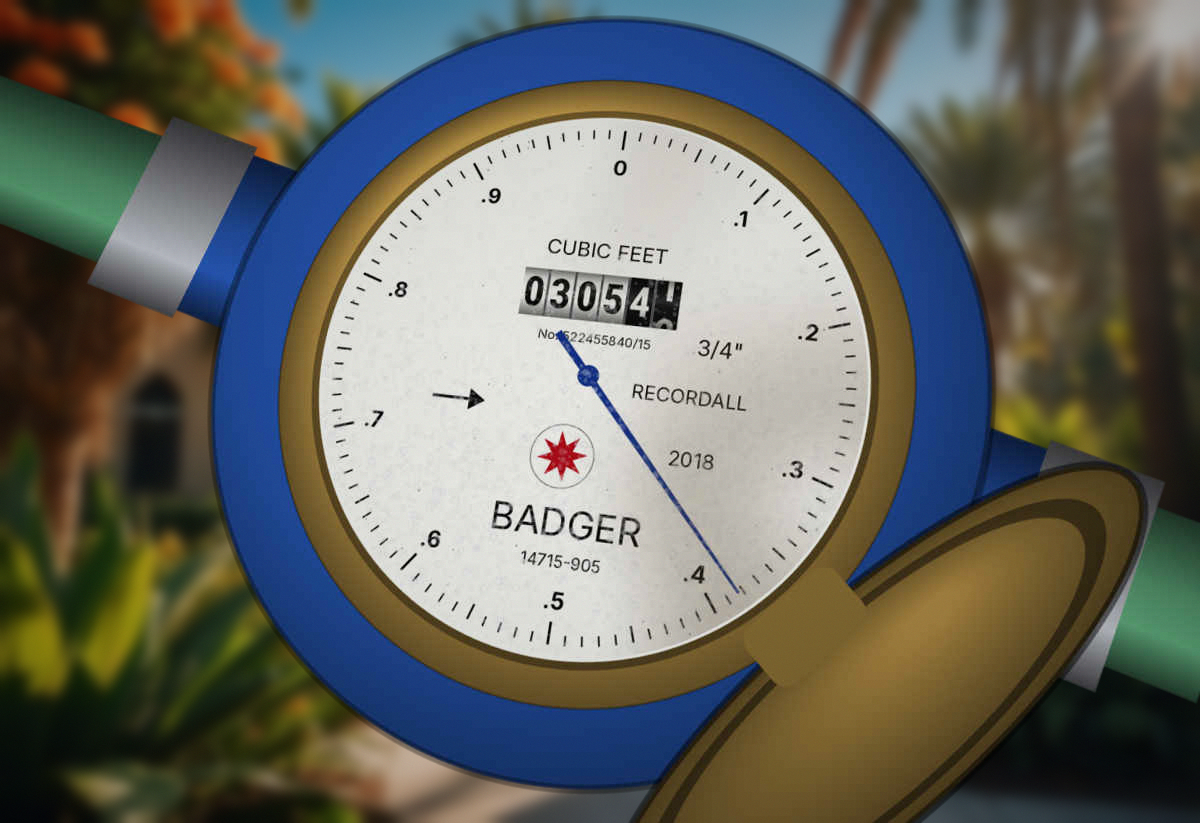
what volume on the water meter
30541.38 ft³
